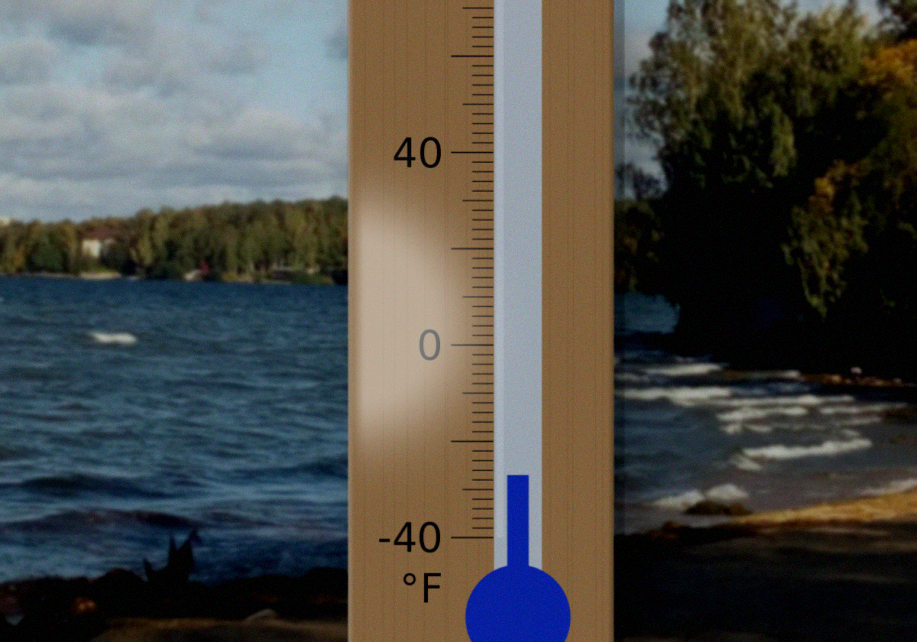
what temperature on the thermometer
-27 °F
